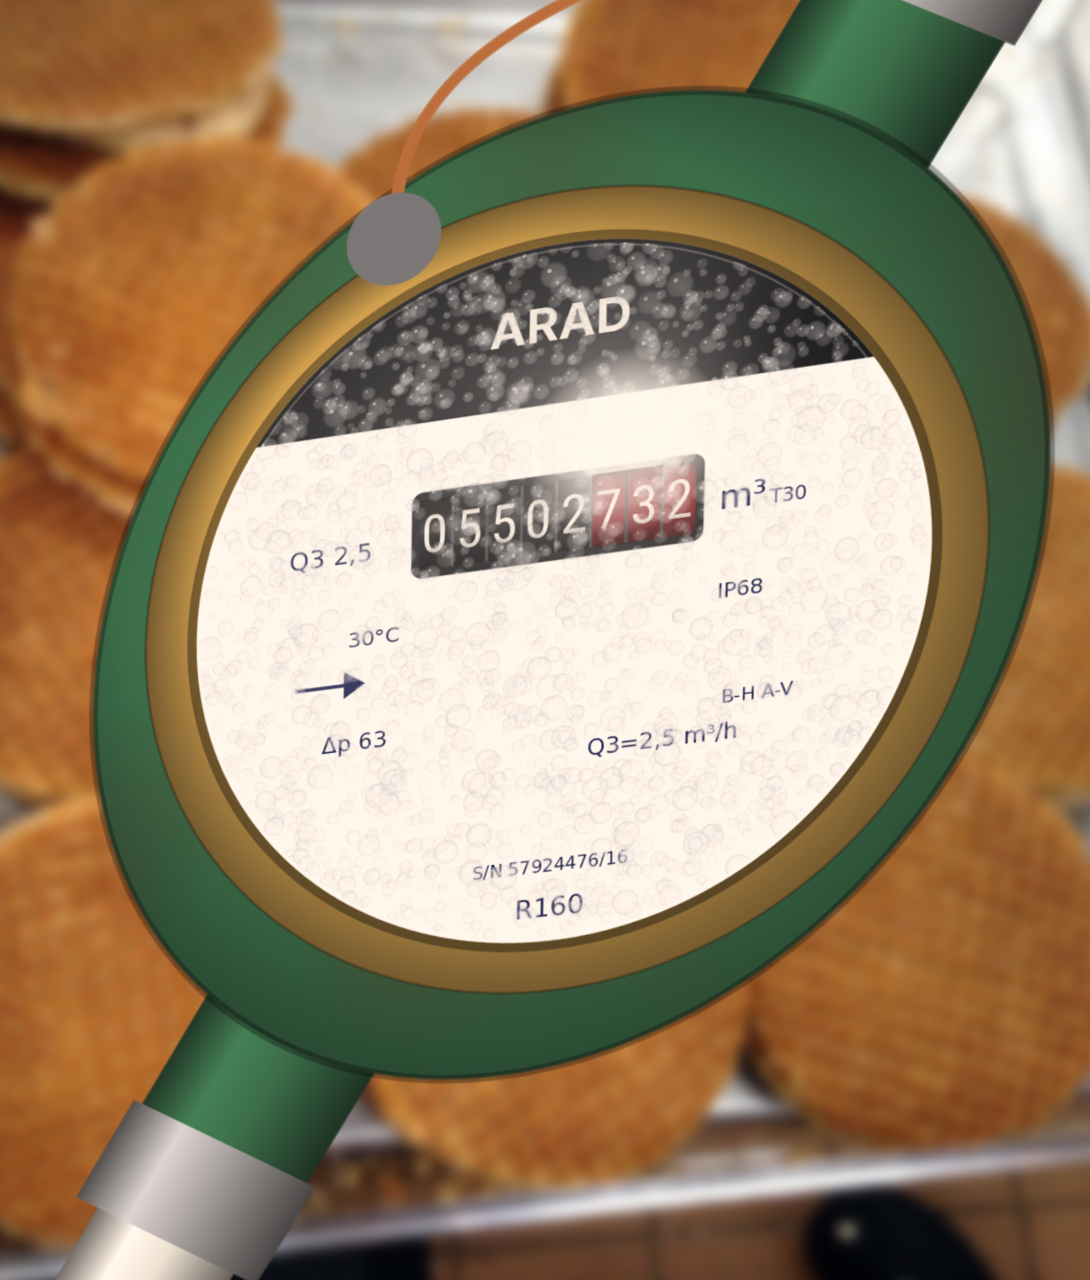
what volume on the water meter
5502.732 m³
